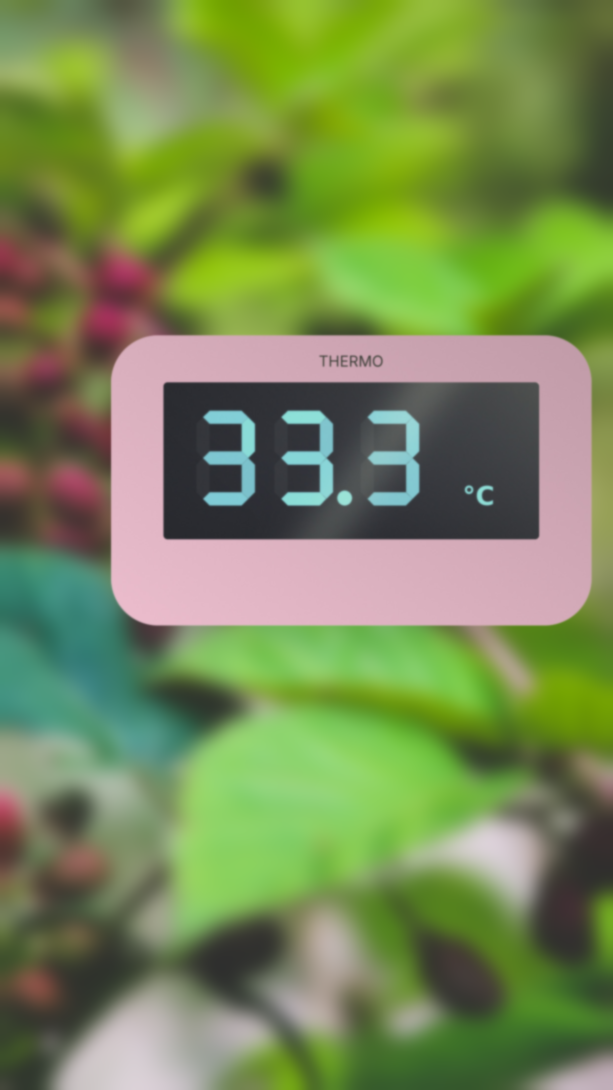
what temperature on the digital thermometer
33.3 °C
